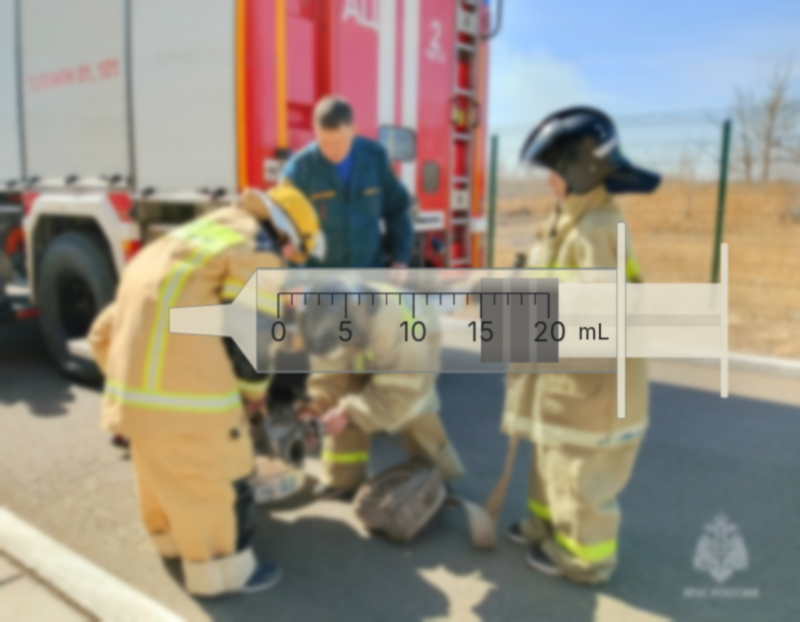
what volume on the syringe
15 mL
